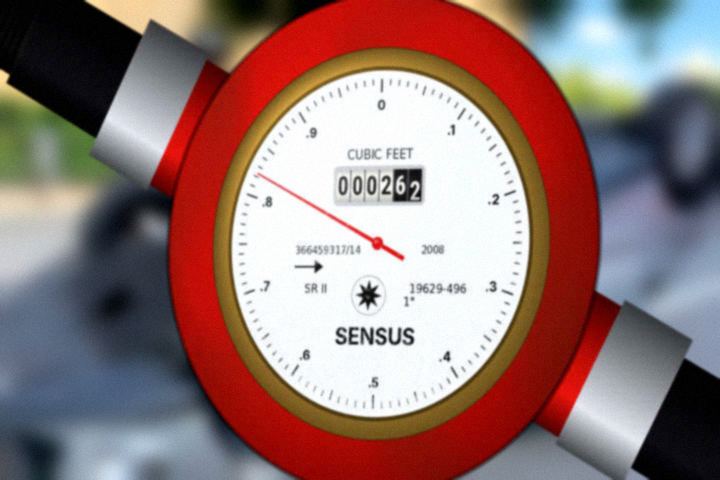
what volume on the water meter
261.82 ft³
